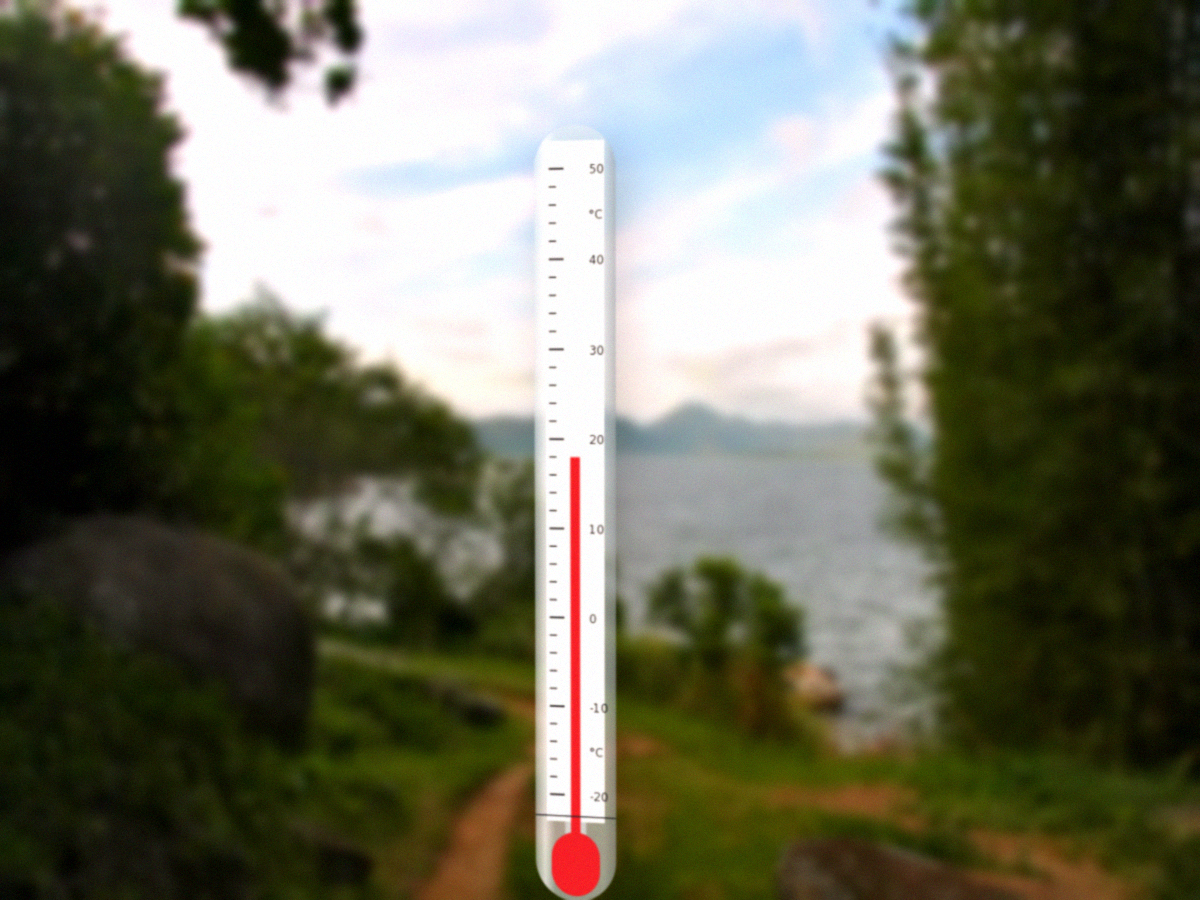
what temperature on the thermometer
18 °C
